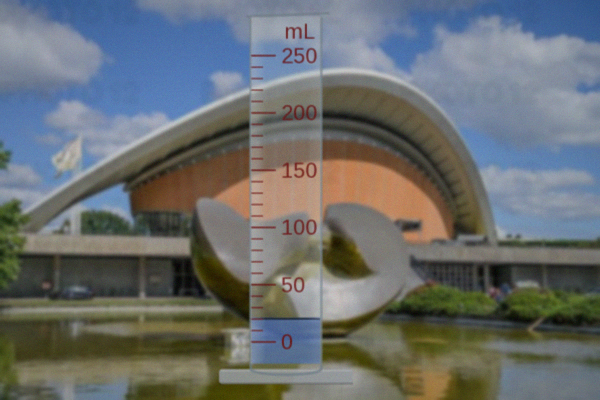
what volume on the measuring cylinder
20 mL
